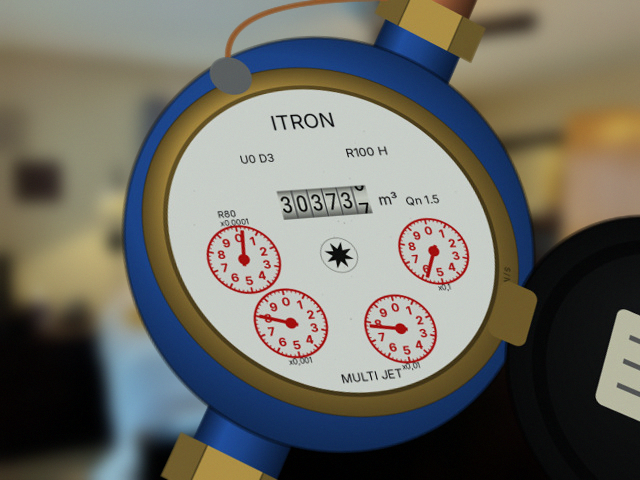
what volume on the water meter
303736.5780 m³
